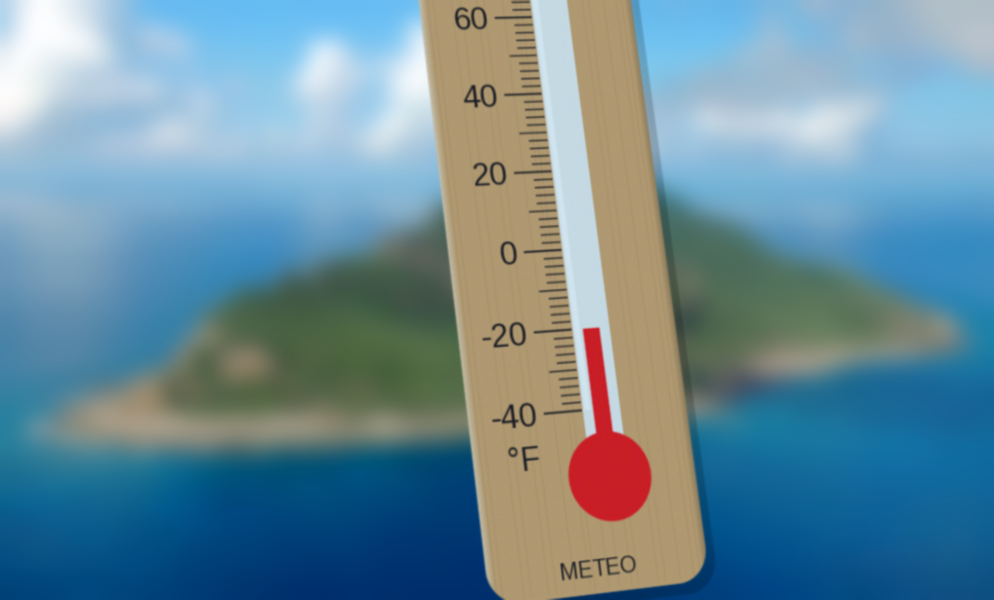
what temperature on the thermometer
-20 °F
